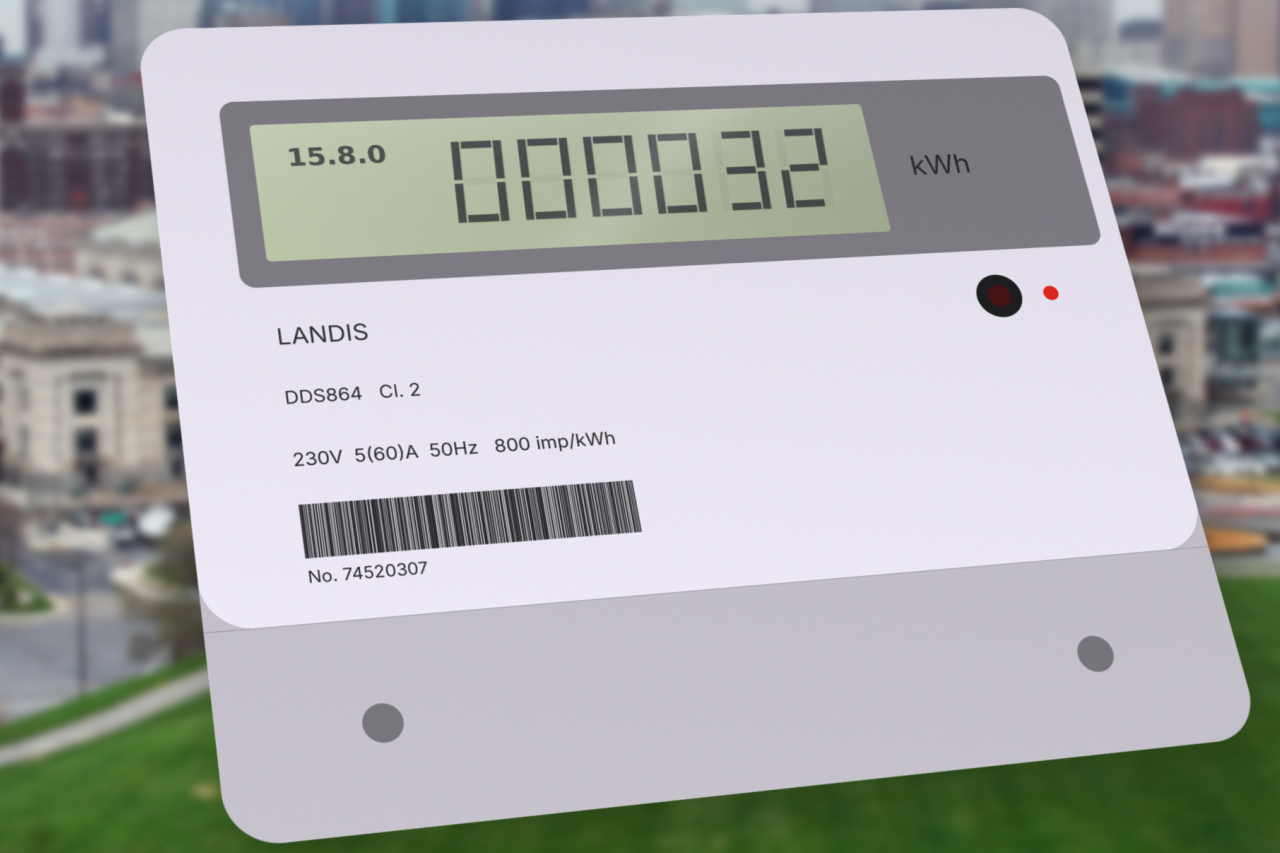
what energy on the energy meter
32 kWh
